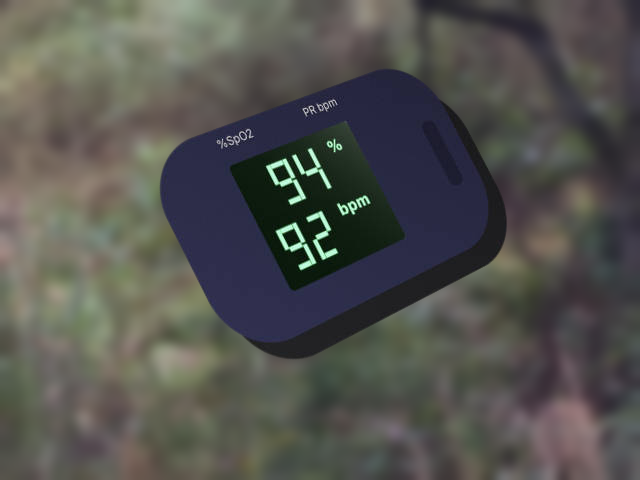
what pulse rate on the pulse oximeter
92 bpm
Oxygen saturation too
94 %
